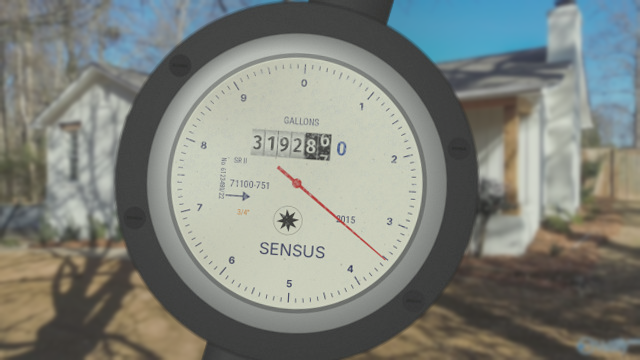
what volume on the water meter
3192863.5 gal
